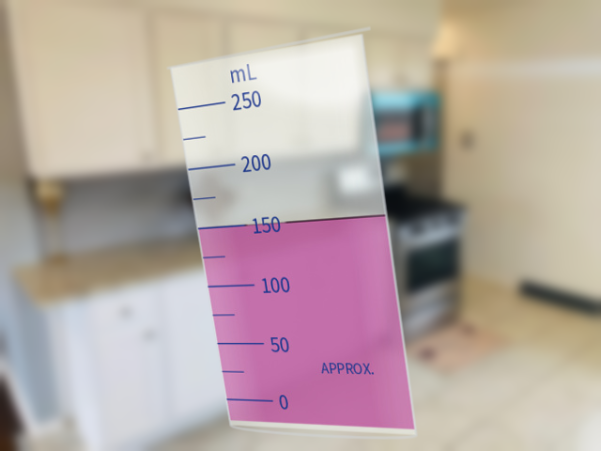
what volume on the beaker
150 mL
